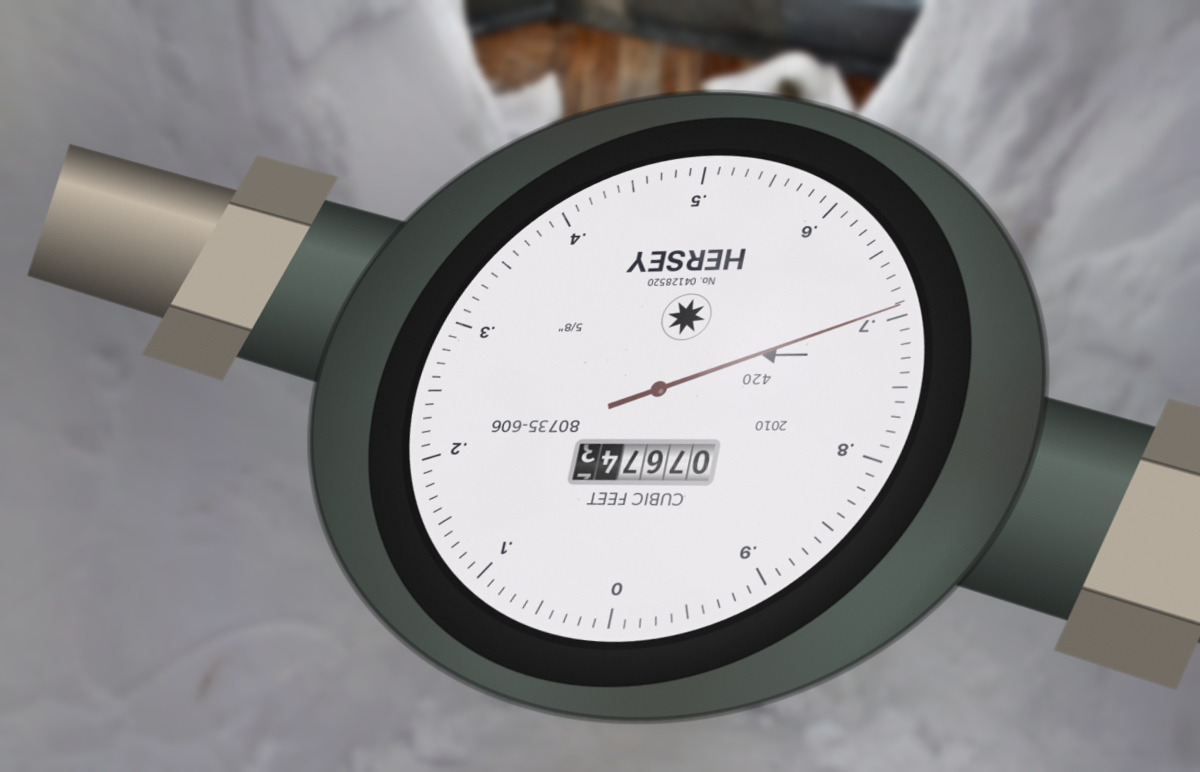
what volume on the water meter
76742.69 ft³
